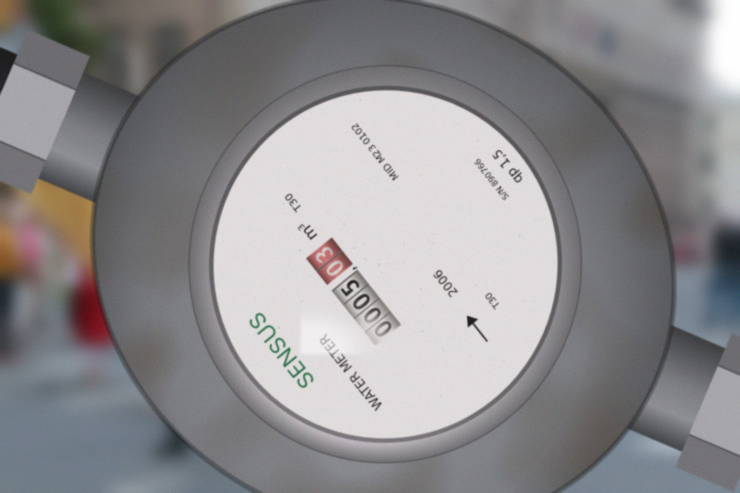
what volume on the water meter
5.03 m³
